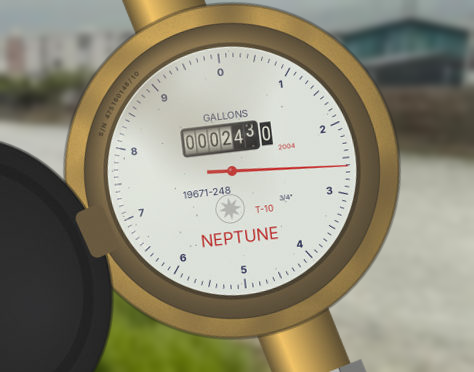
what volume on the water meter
2432.6 gal
